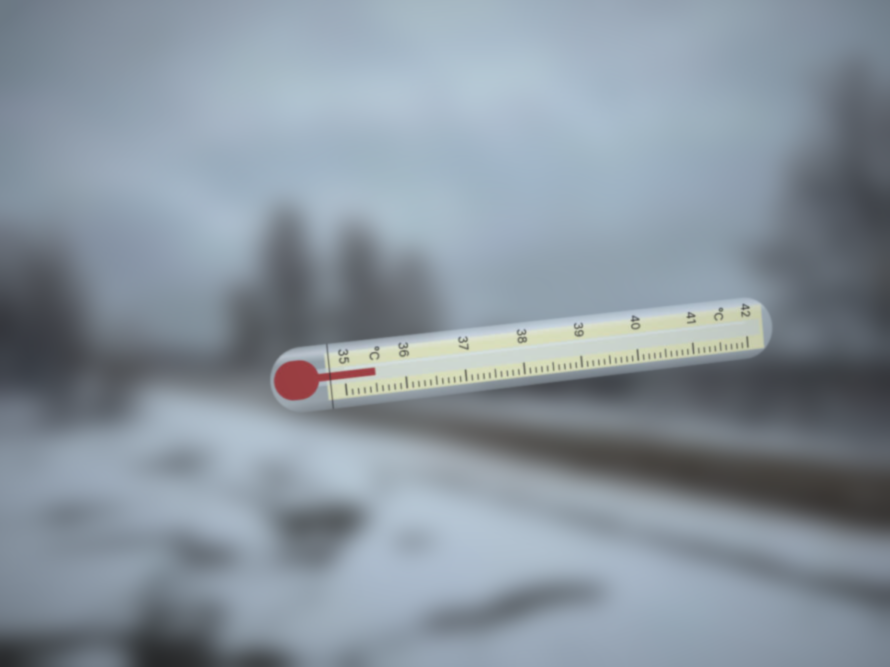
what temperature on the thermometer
35.5 °C
